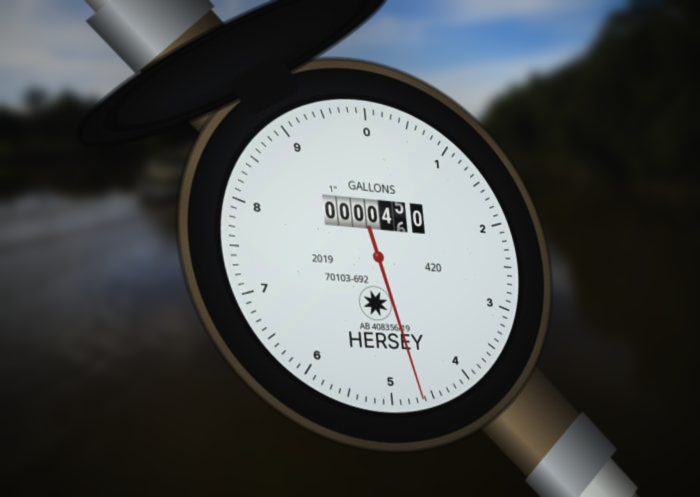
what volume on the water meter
454.6 gal
